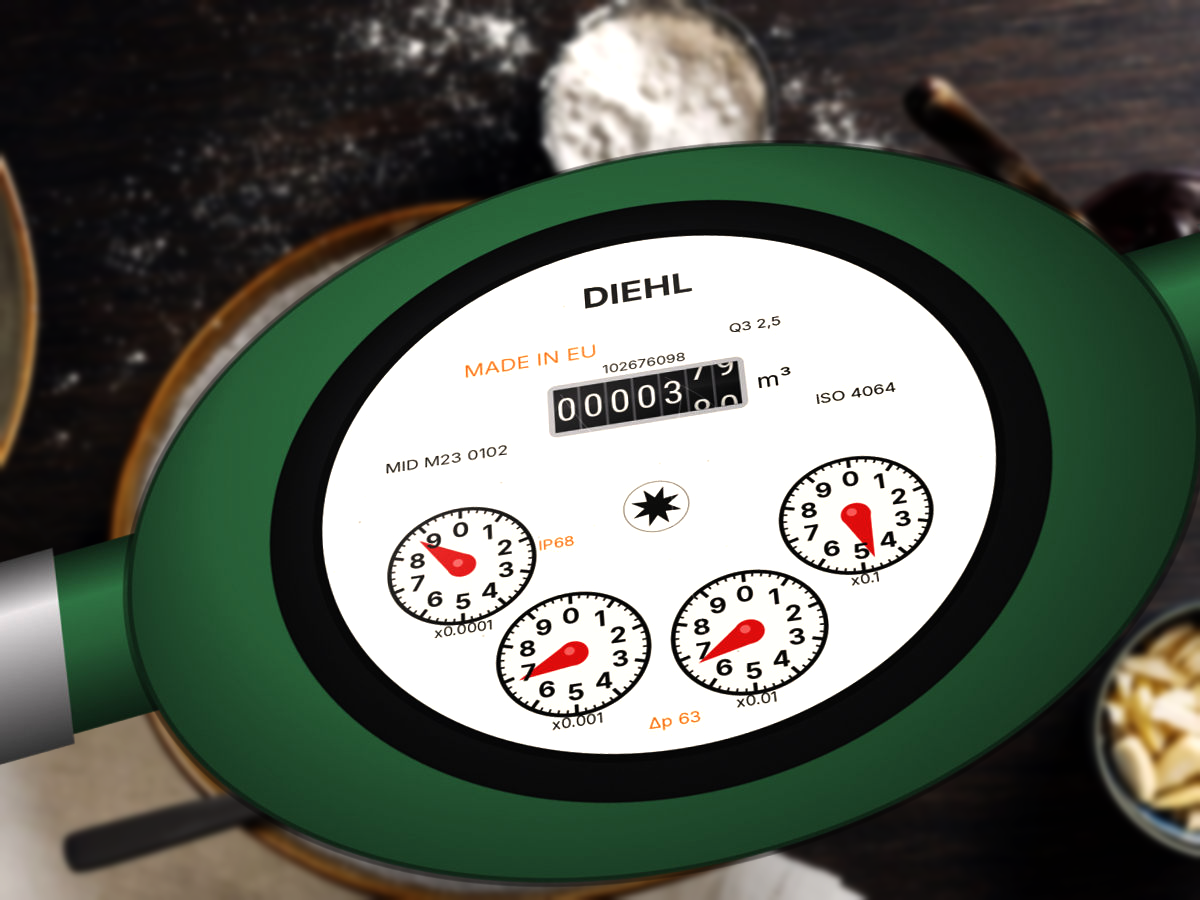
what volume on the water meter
379.4668 m³
